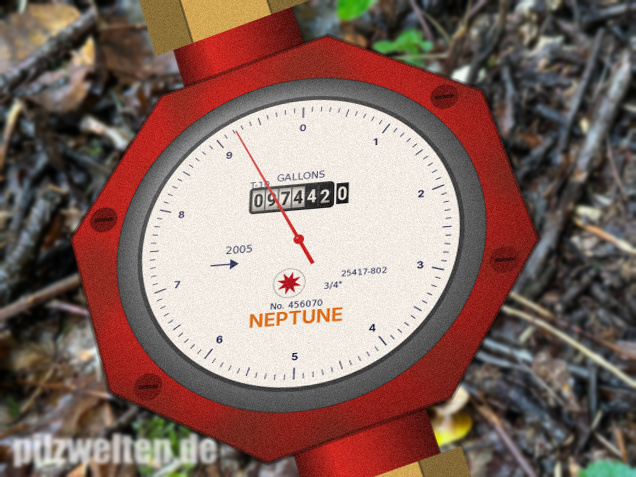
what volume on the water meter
974419.2 gal
